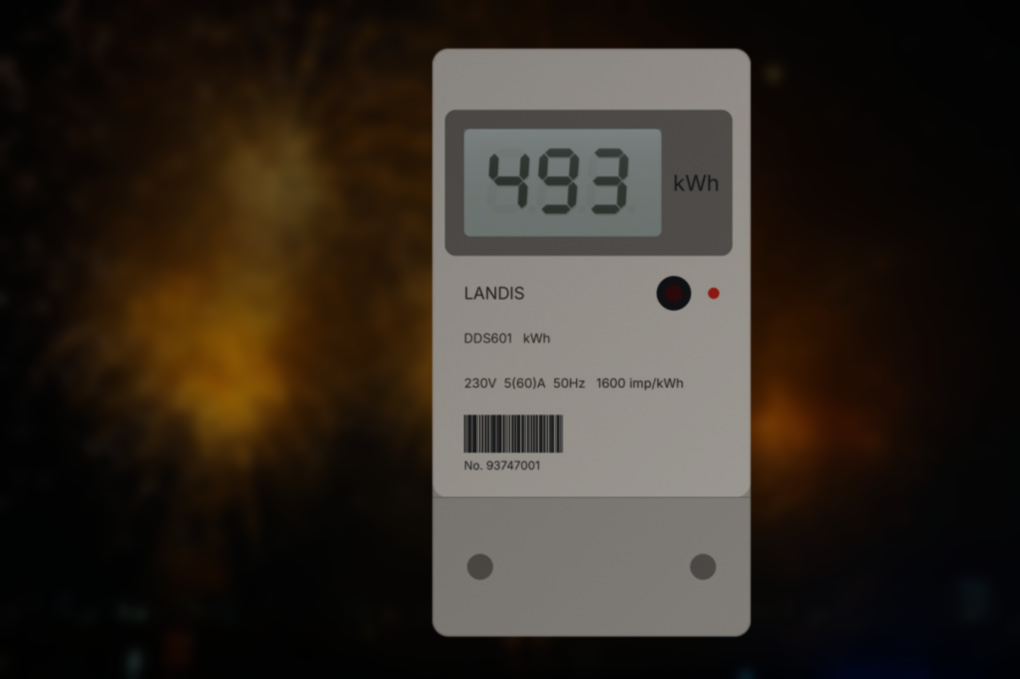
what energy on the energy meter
493 kWh
